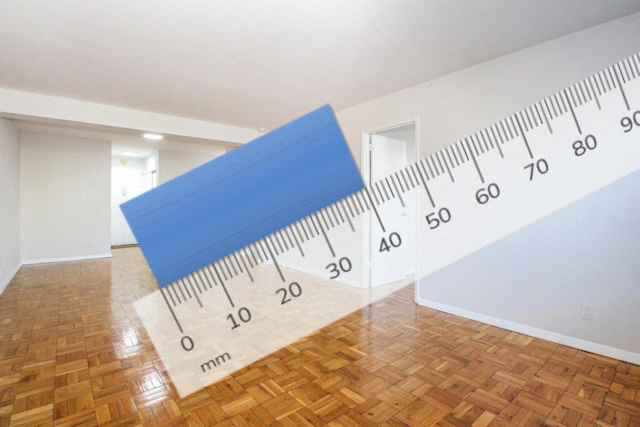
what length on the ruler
40 mm
